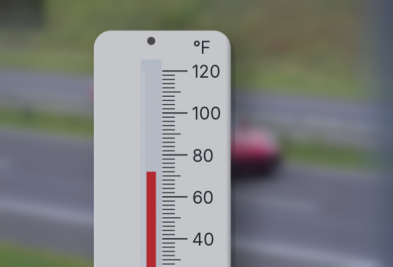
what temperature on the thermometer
72 °F
